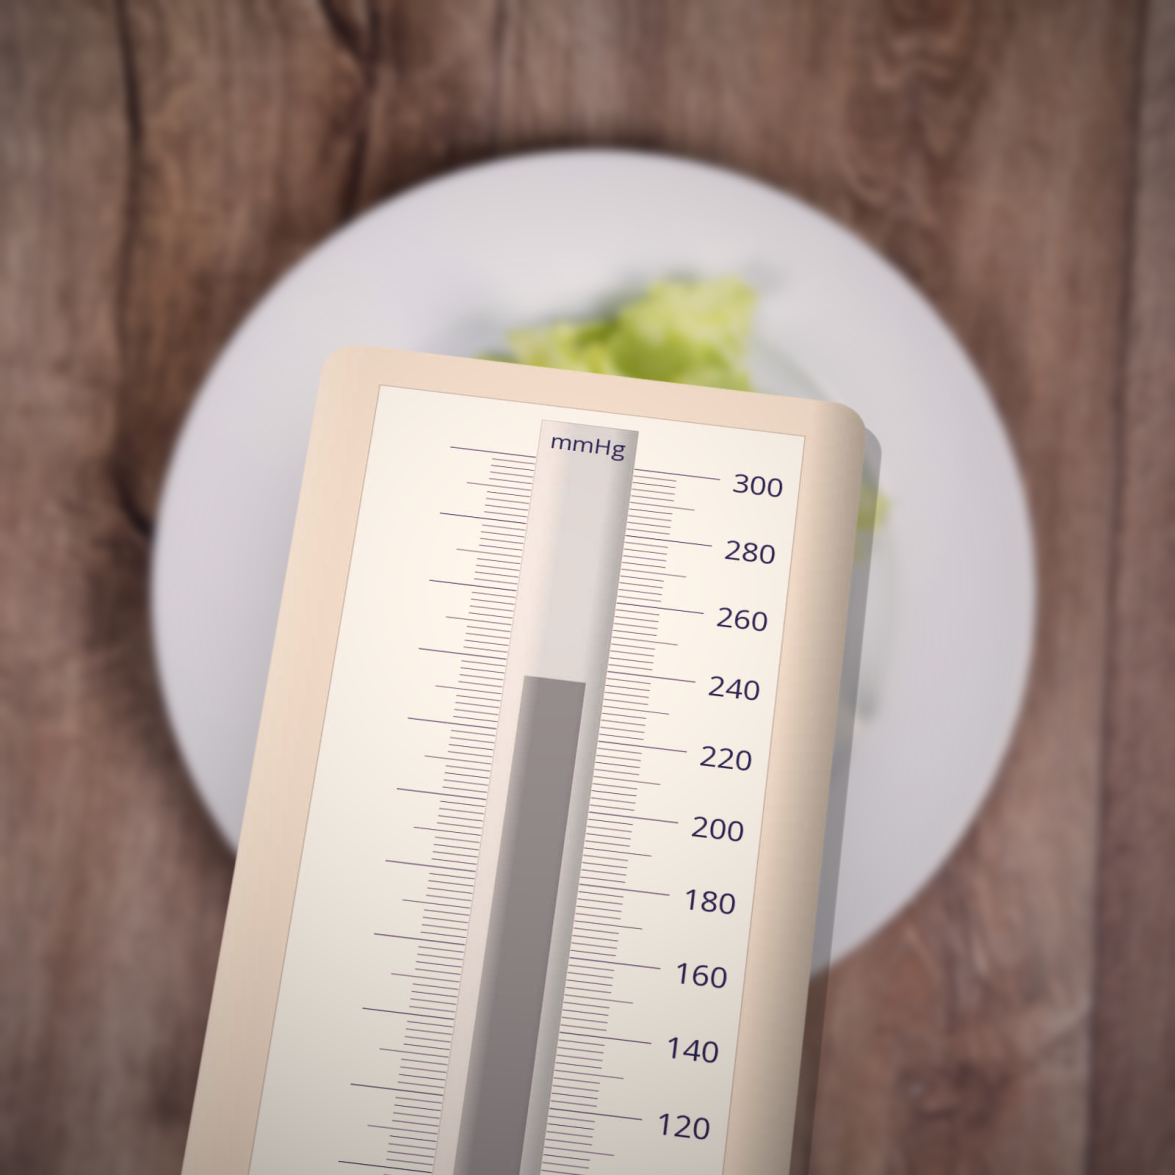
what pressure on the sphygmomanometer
236 mmHg
